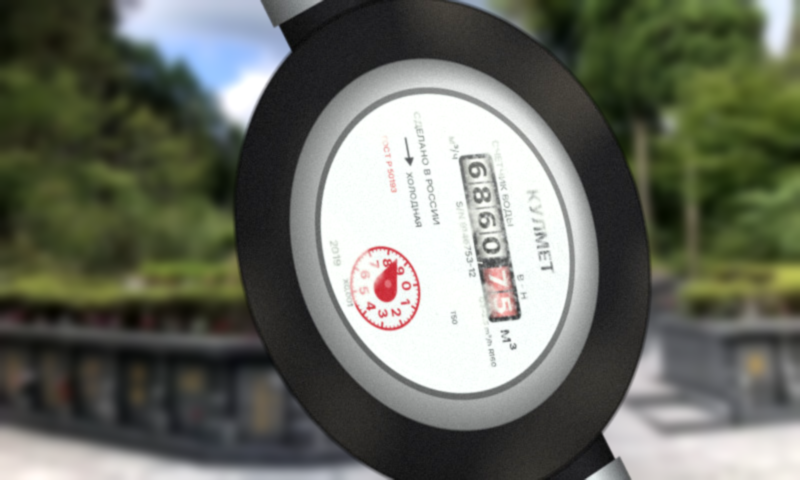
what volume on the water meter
6860.758 m³
